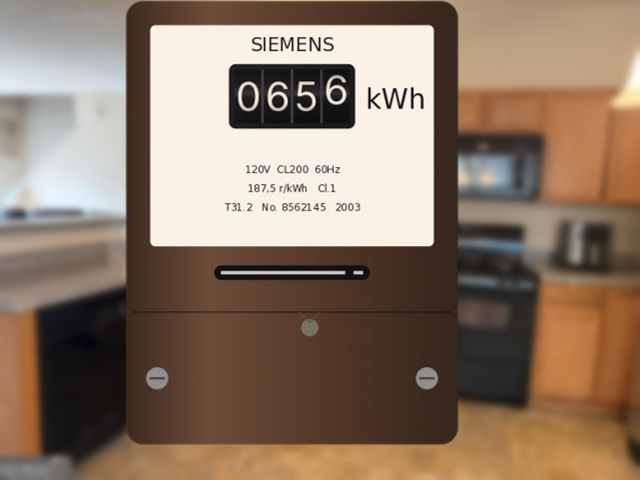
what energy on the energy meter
656 kWh
